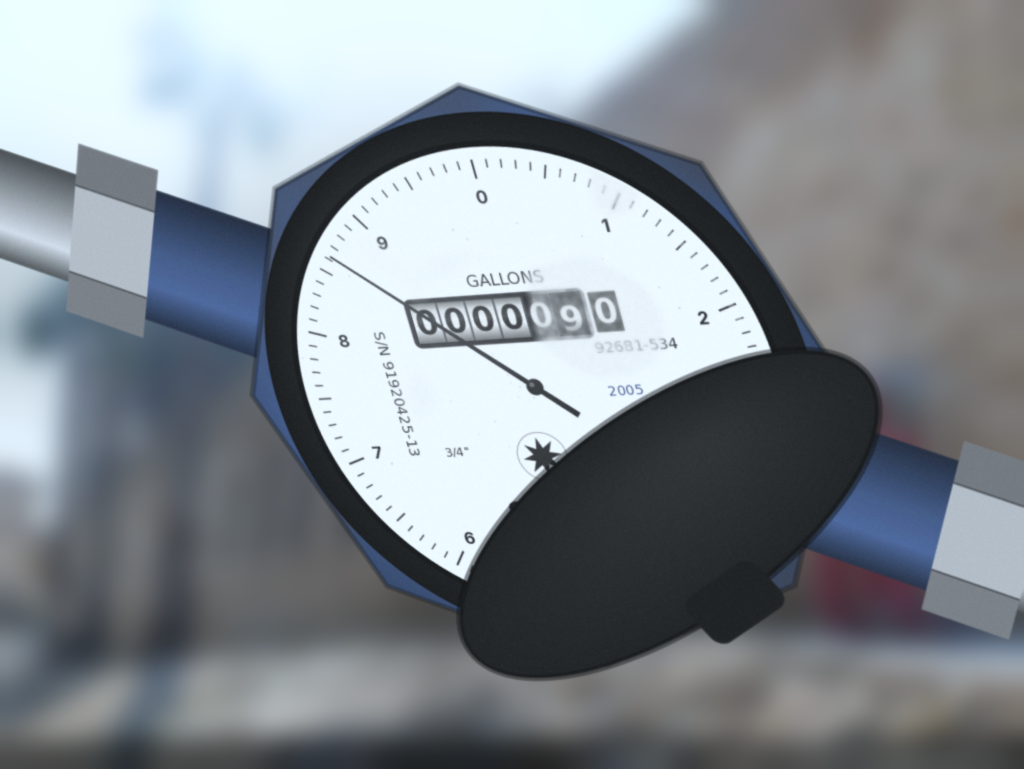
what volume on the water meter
88.6 gal
